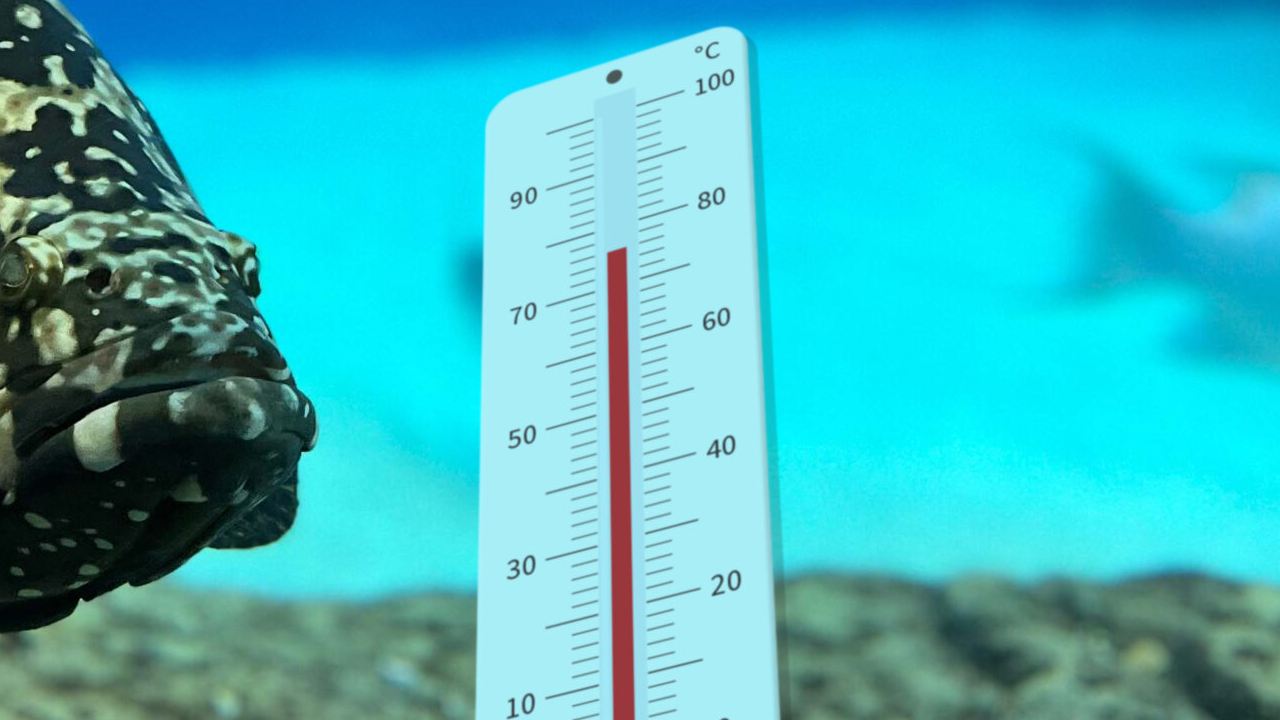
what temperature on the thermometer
76 °C
